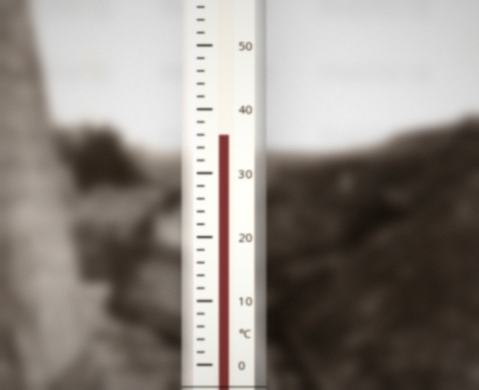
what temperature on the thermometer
36 °C
